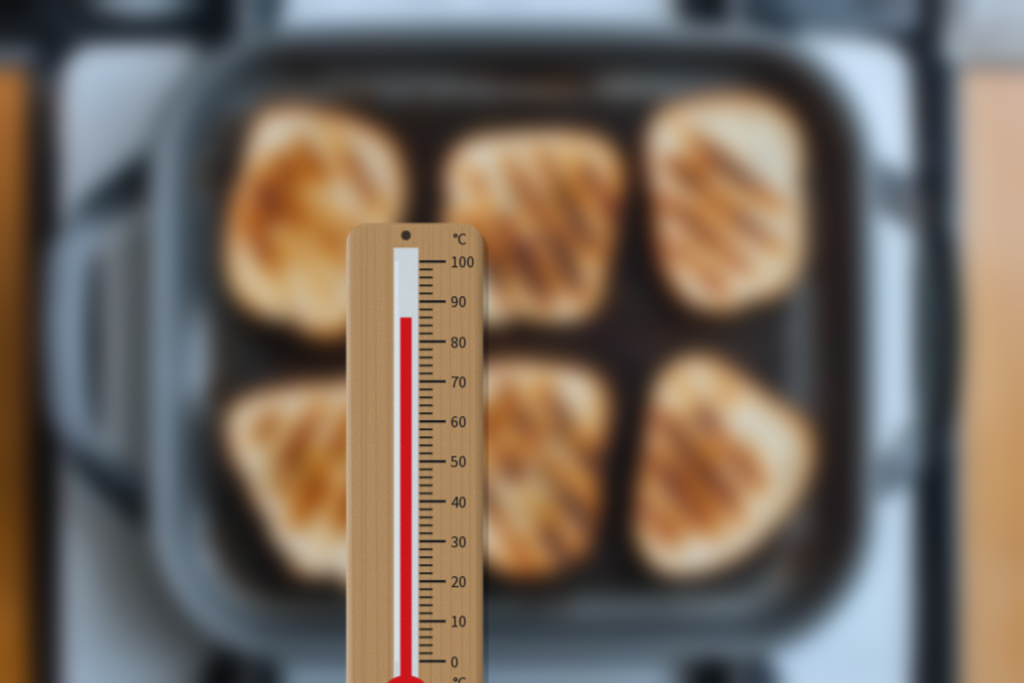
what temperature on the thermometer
86 °C
